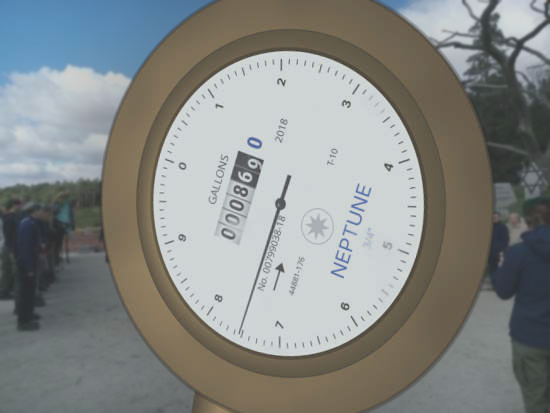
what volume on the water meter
8687.5 gal
